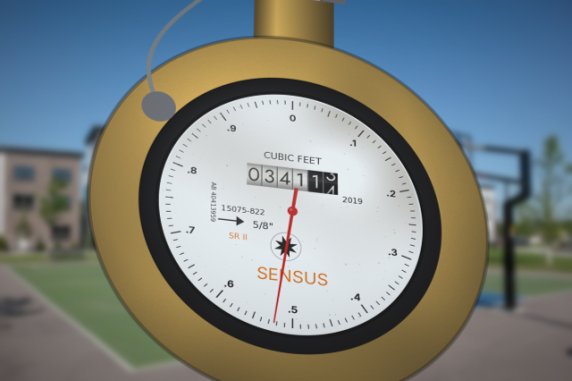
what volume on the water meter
34113.52 ft³
